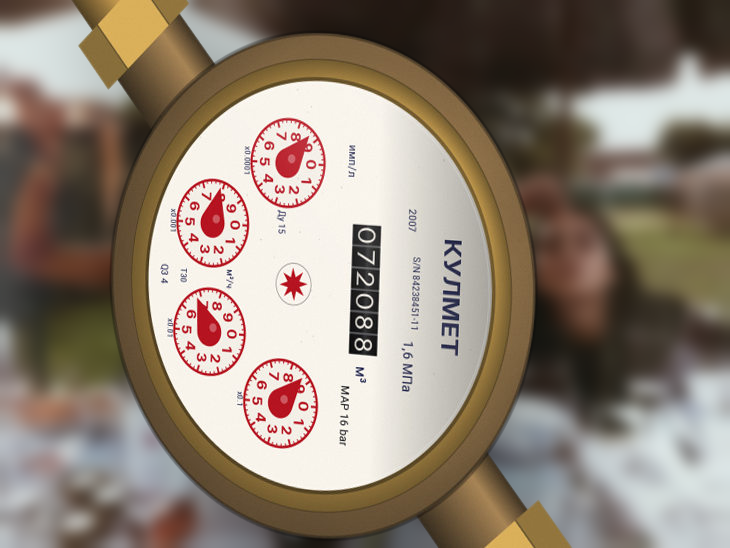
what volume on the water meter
72088.8678 m³
